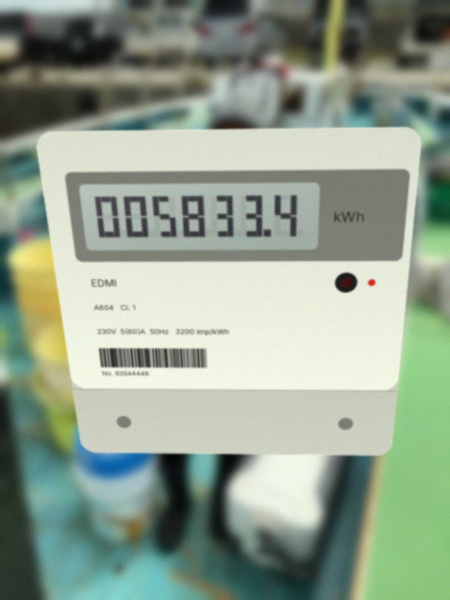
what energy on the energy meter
5833.4 kWh
